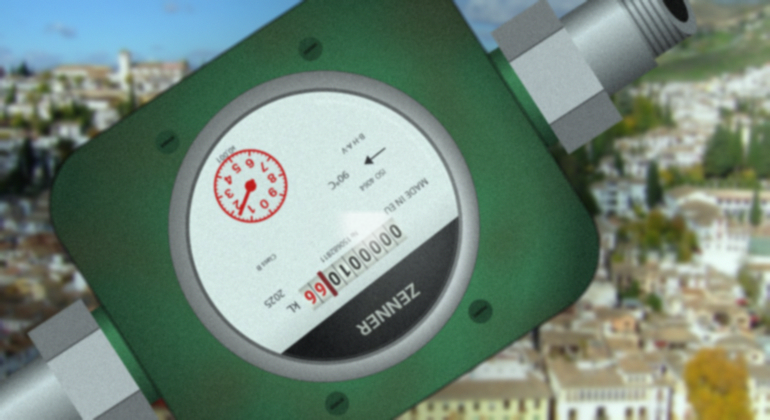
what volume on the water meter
10.661 kL
